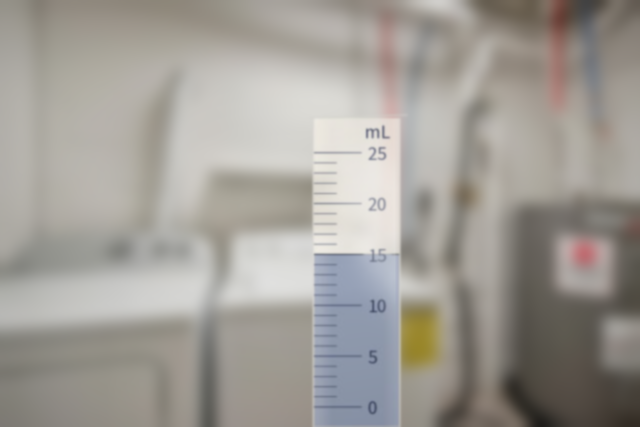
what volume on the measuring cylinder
15 mL
